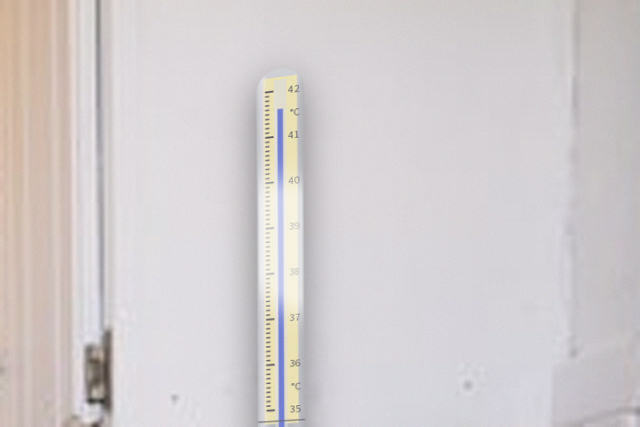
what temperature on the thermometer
41.6 °C
